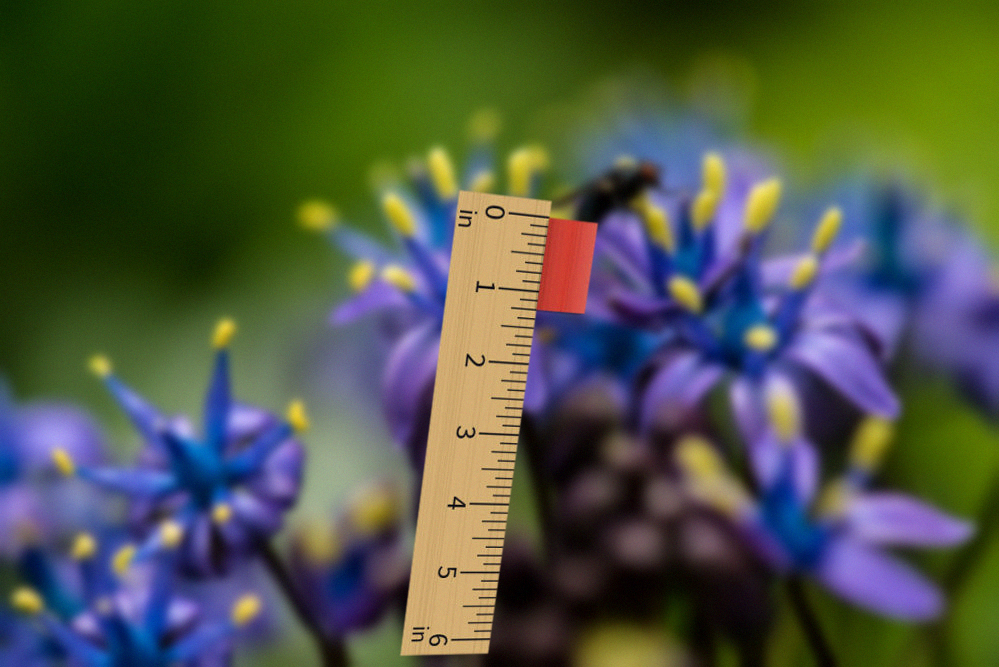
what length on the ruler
1.25 in
